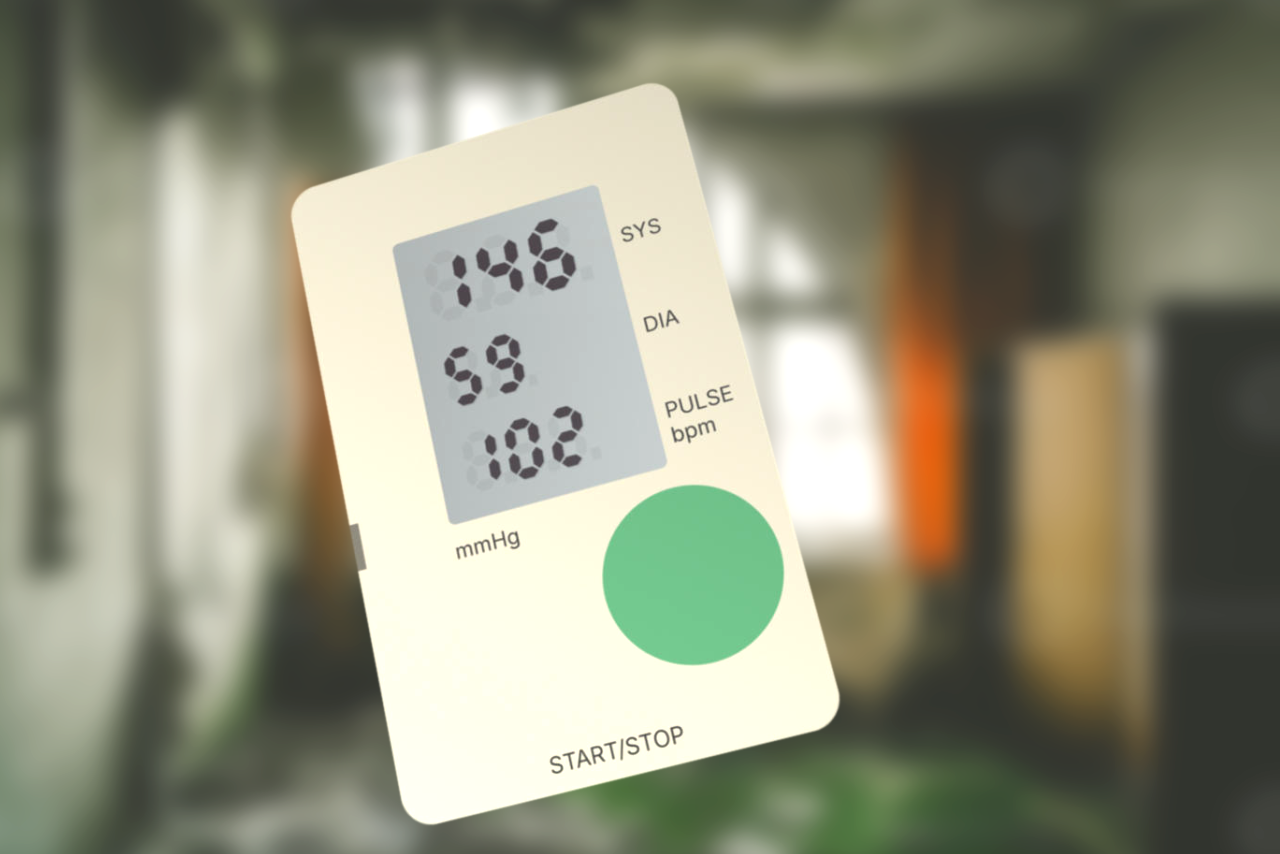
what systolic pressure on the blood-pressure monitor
146 mmHg
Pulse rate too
102 bpm
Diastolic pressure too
59 mmHg
